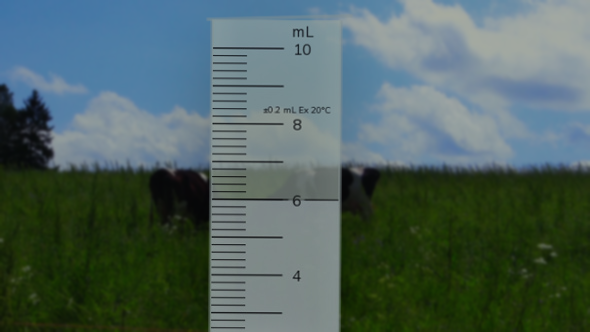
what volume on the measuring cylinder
6 mL
